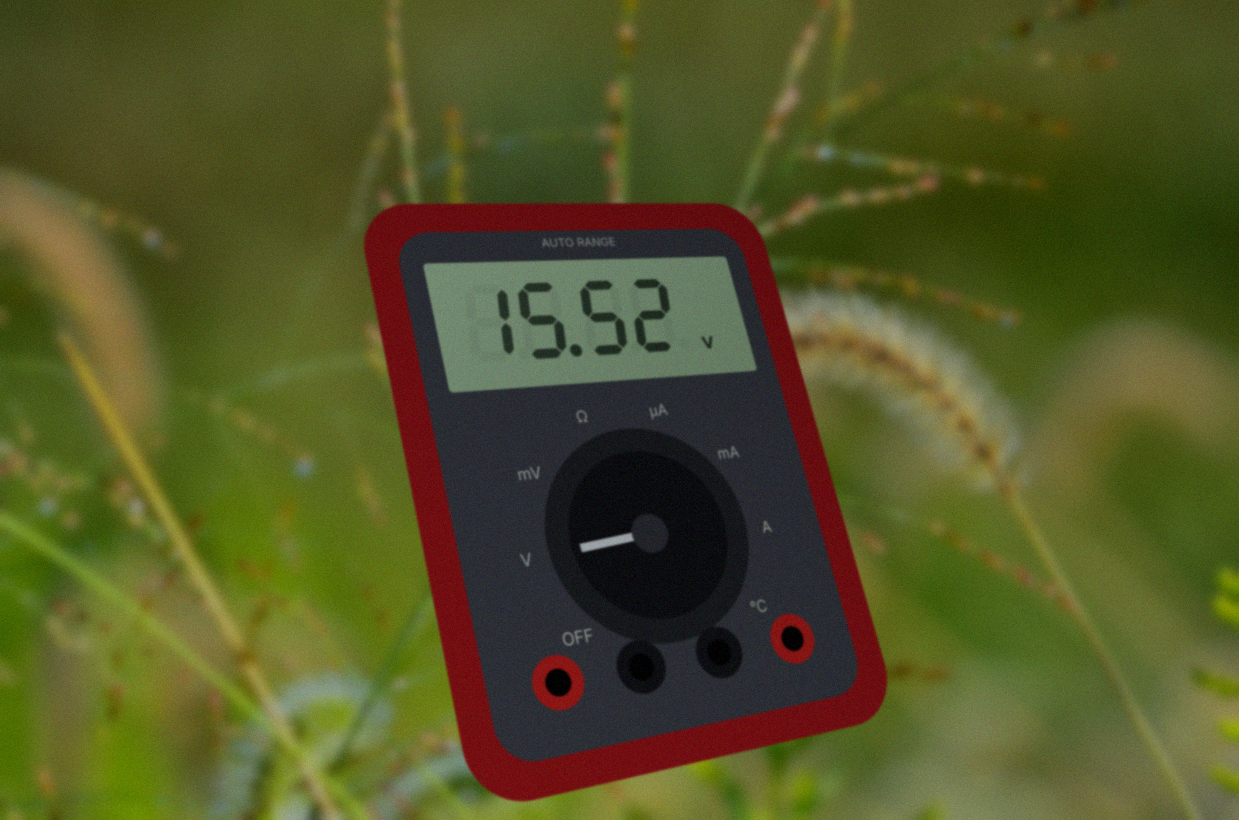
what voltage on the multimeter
15.52 V
